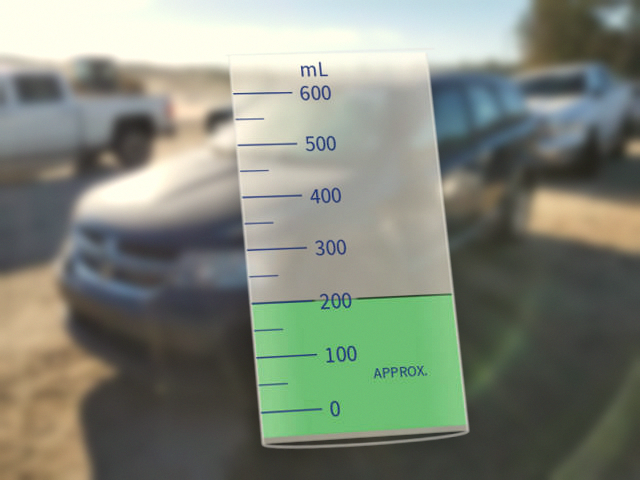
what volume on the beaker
200 mL
